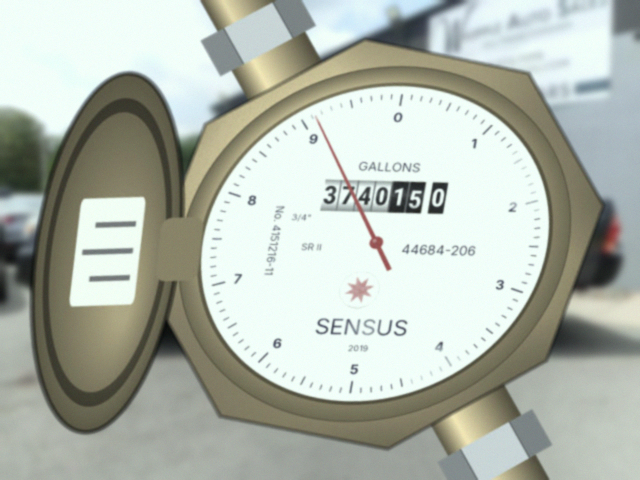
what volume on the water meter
3740149.1 gal
